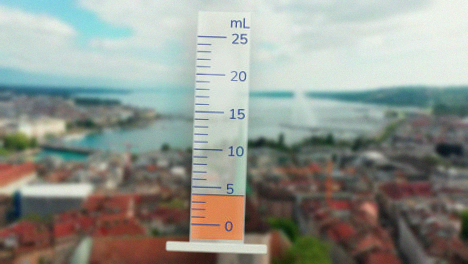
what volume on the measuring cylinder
4 mL
